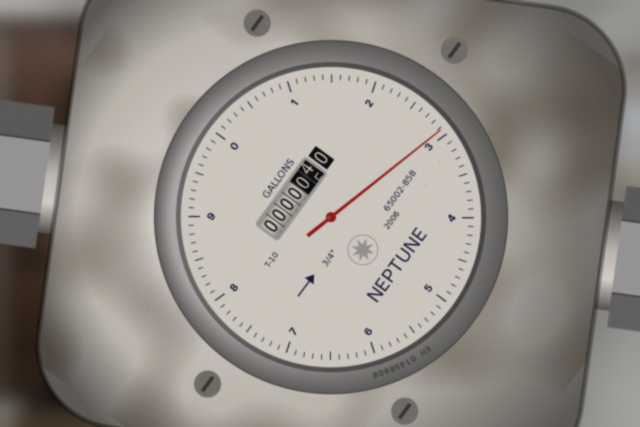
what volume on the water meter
42.9 gal
